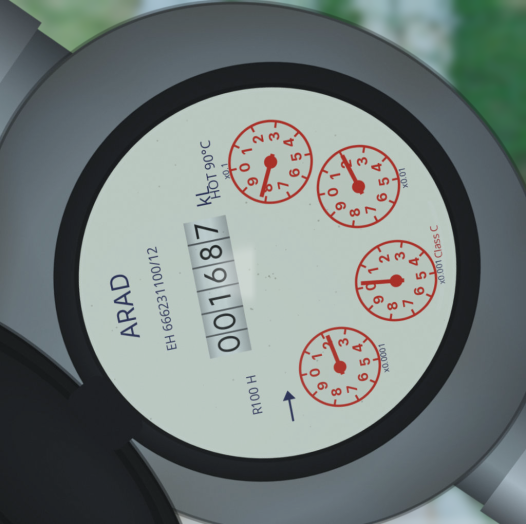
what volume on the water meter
1687.8202 kL
